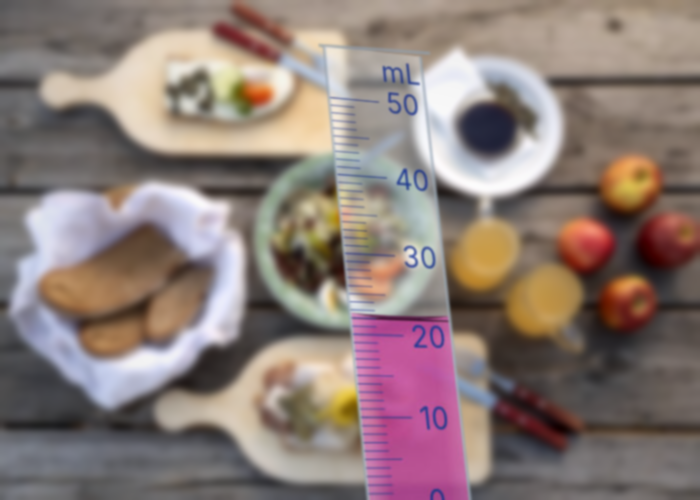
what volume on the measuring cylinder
22 mL
